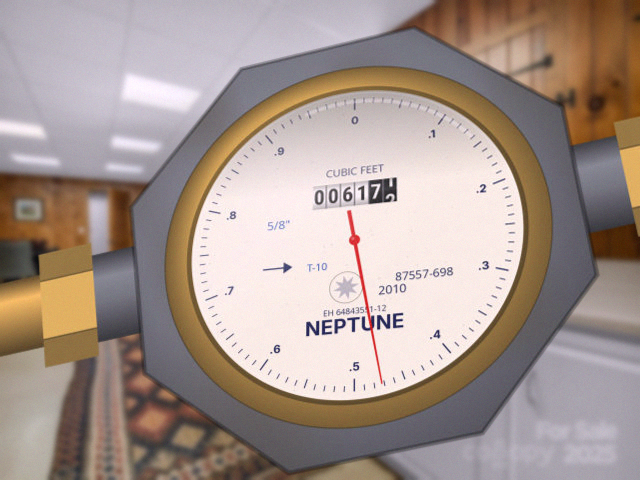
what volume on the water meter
6171.47 ft³
